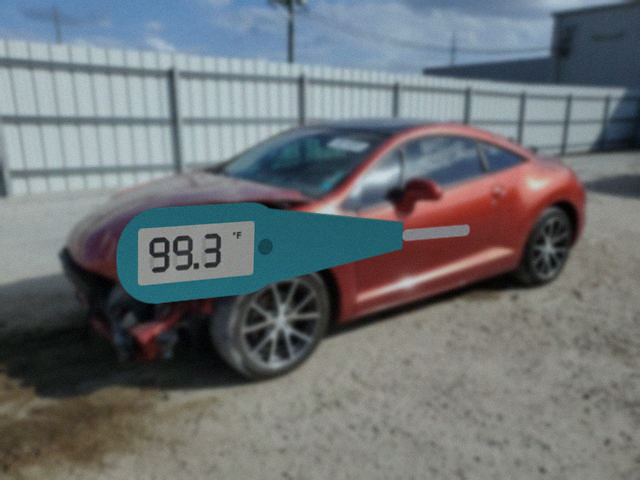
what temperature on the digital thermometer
99.3 °F
